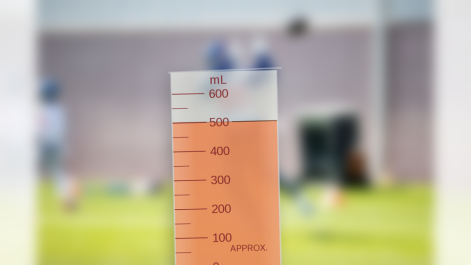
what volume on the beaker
500 mL
